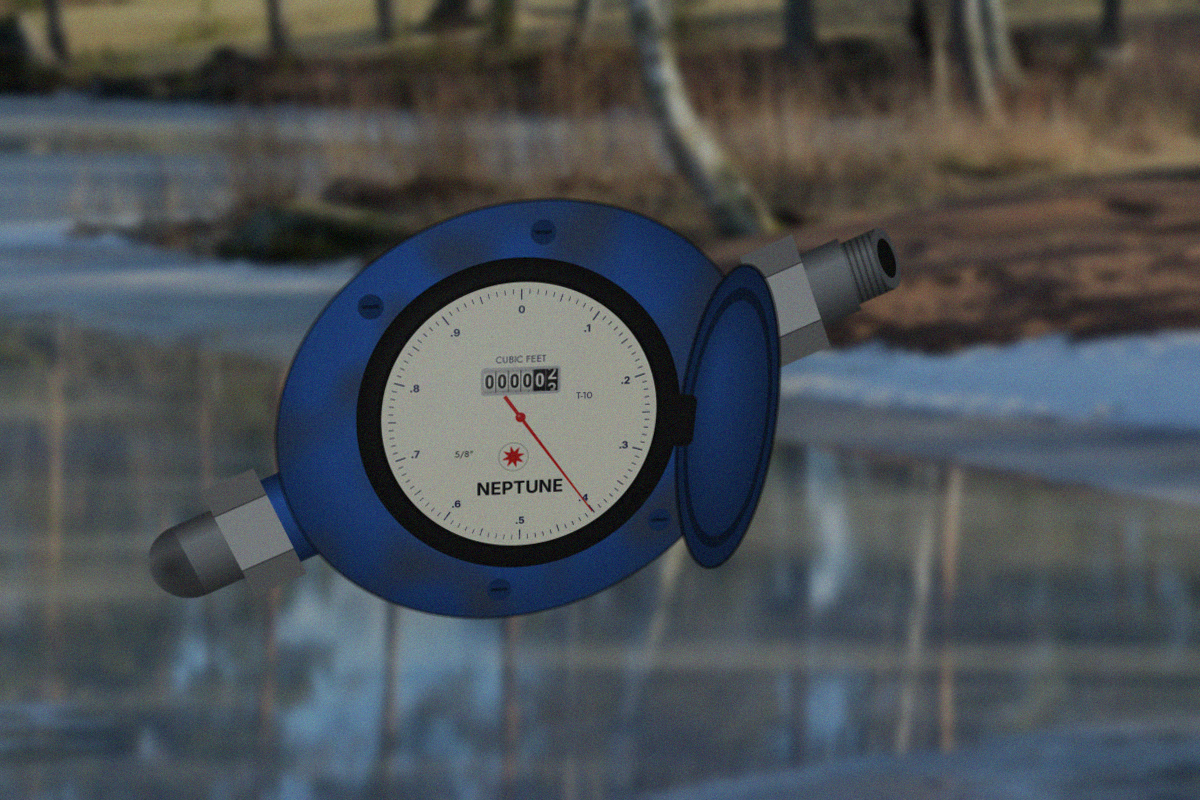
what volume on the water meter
2.40 ft³
